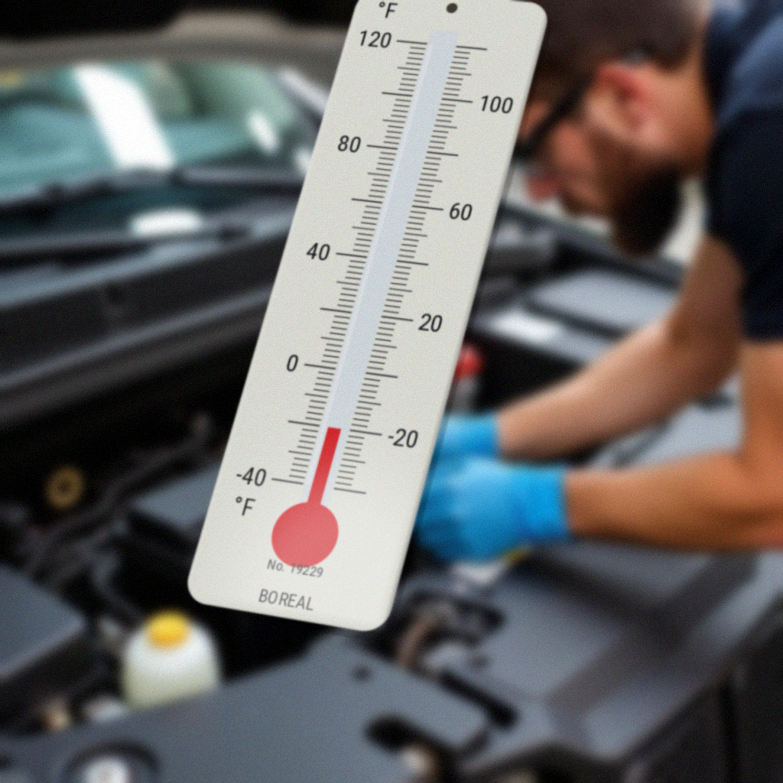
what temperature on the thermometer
-20 °F
